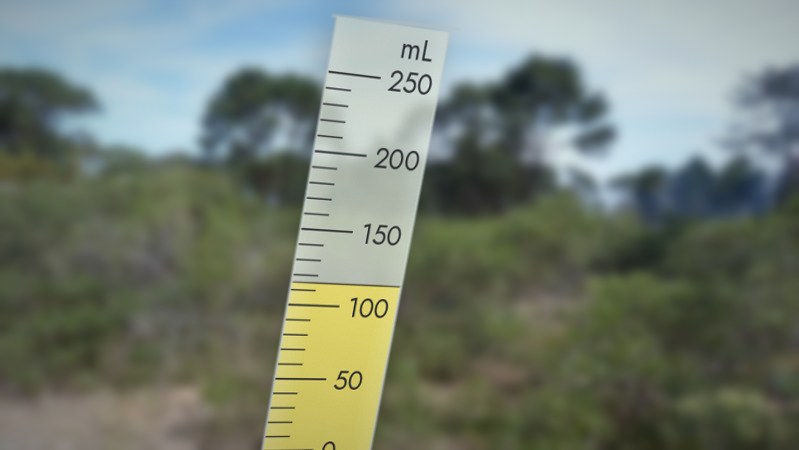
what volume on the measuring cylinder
115 mL
